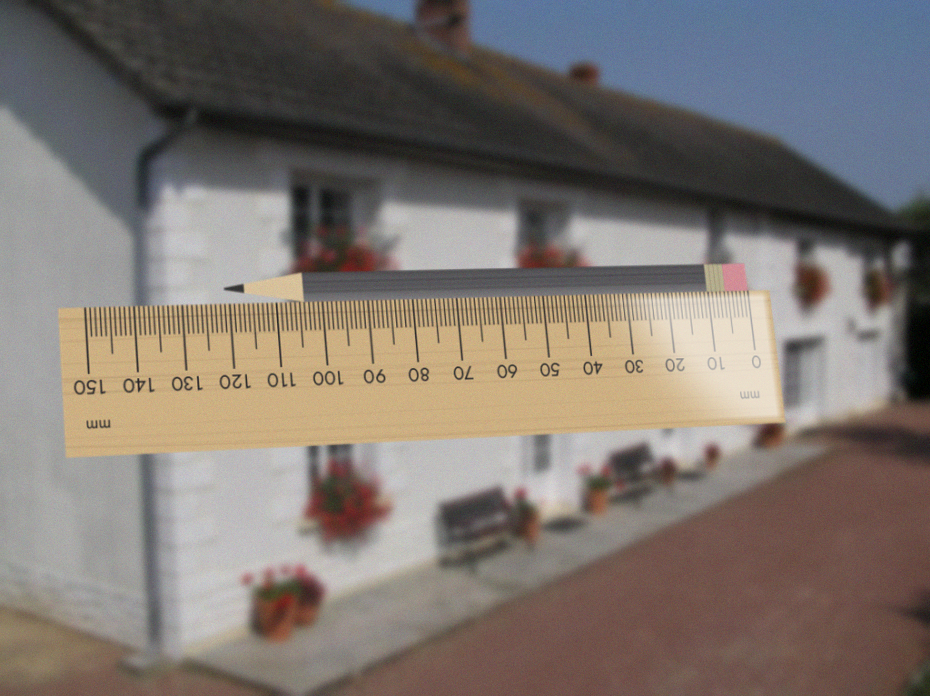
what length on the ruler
121 mm
